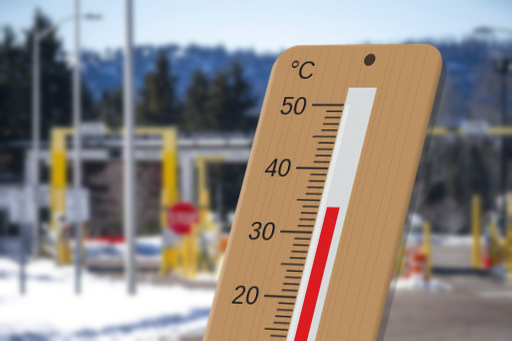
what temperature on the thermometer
34 °C
